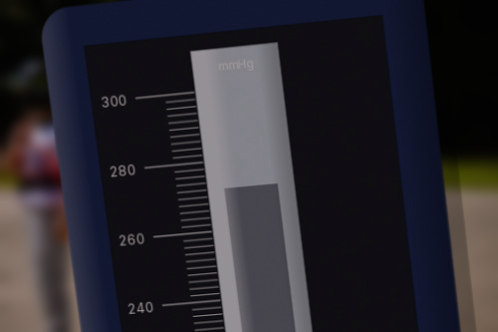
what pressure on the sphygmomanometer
272 mmHg
